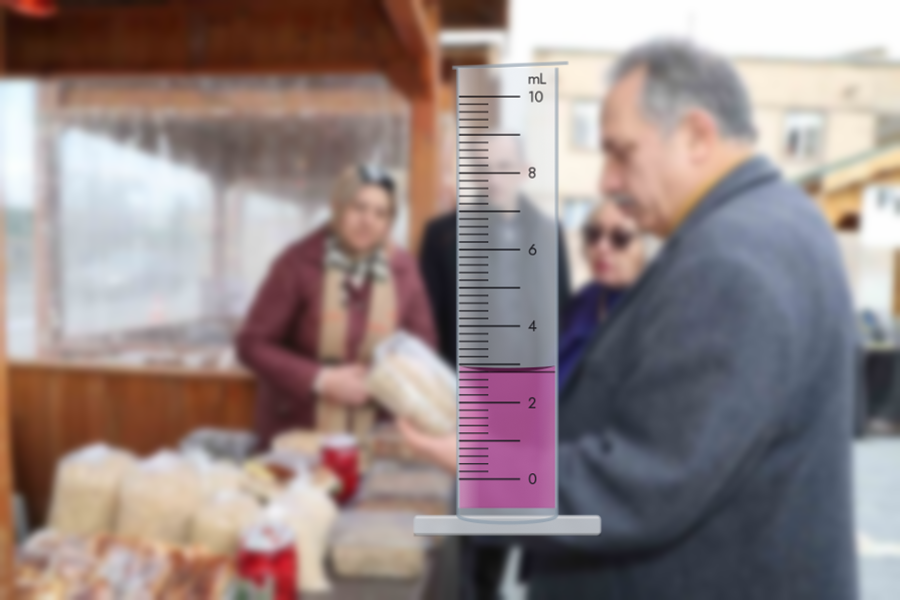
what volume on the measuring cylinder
2.8 mL
